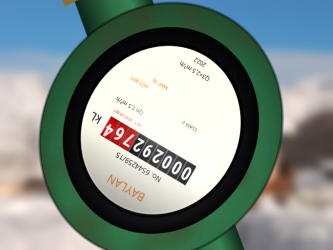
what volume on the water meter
292.764 kL
